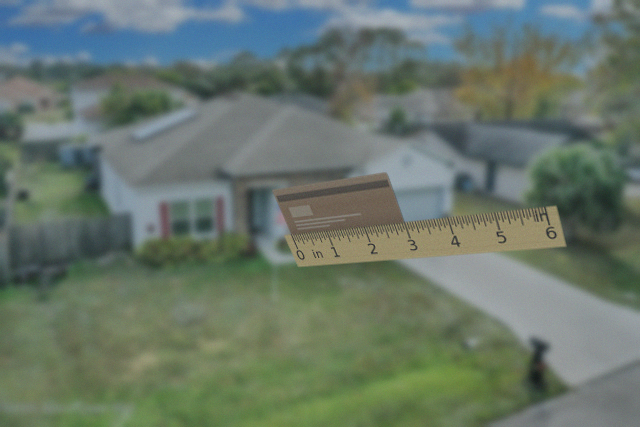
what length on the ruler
3 in
